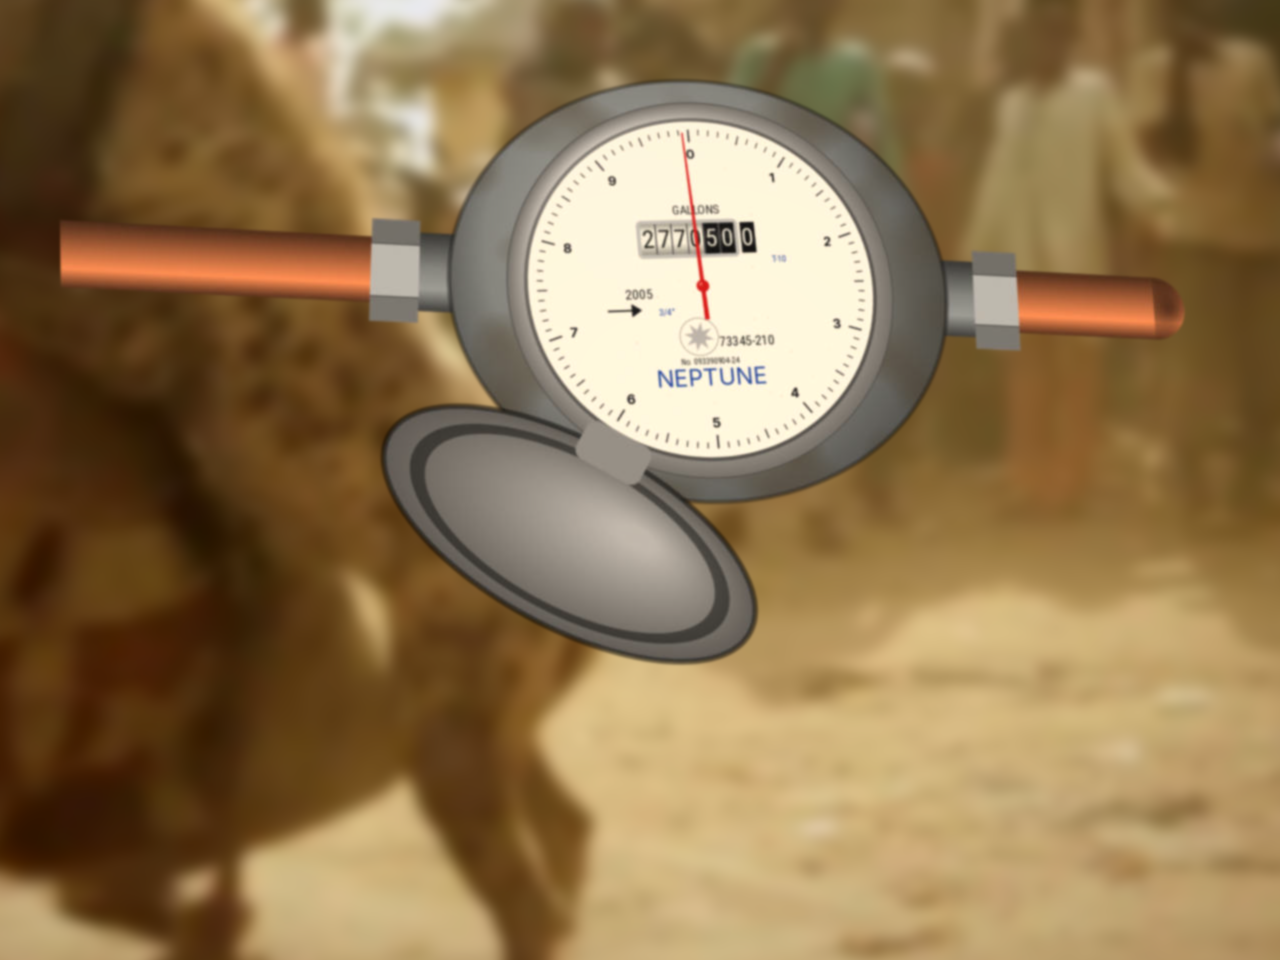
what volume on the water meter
2770499.9 gal
